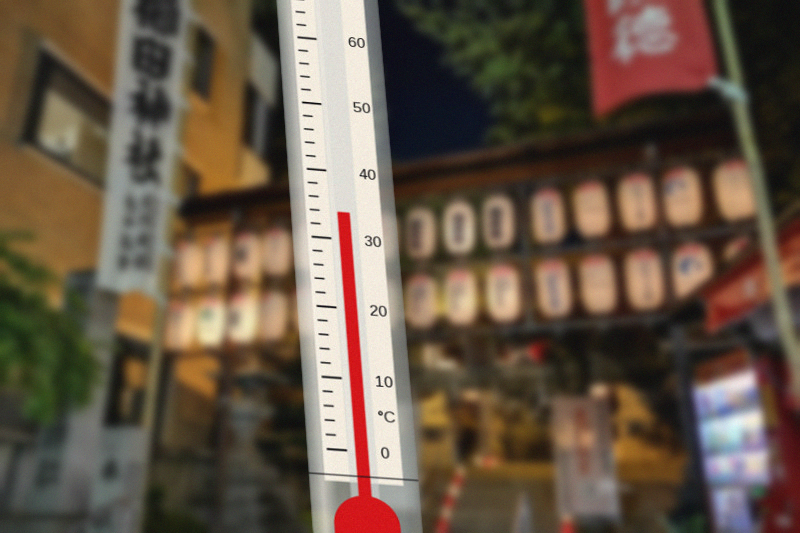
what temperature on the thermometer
34 °C
